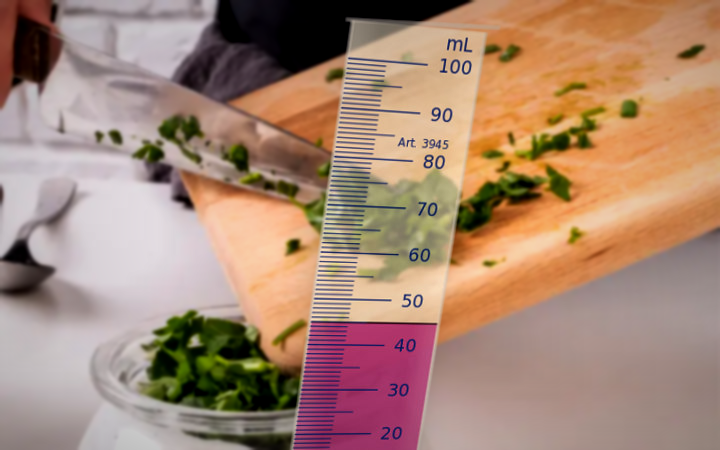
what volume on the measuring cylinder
45 mL
